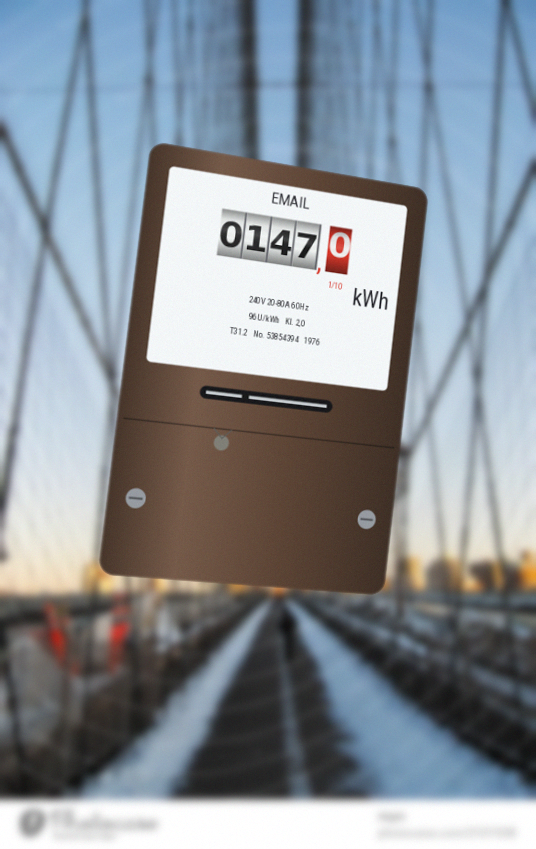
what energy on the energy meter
147.0 kWh
